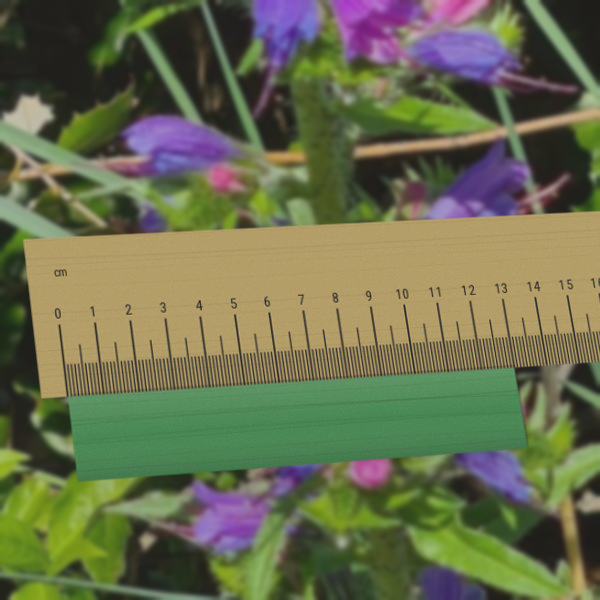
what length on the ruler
13 cm
